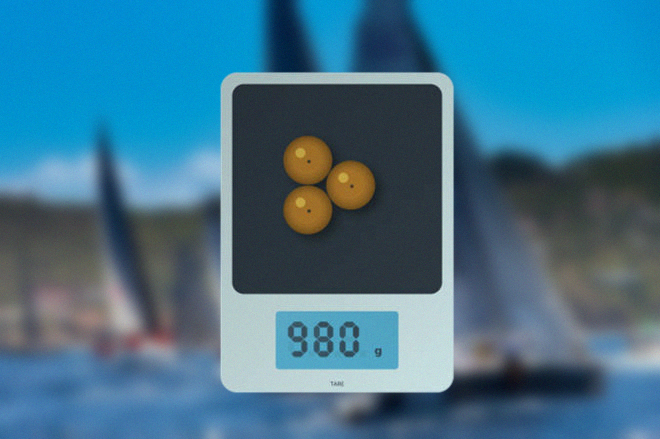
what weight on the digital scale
980 g
